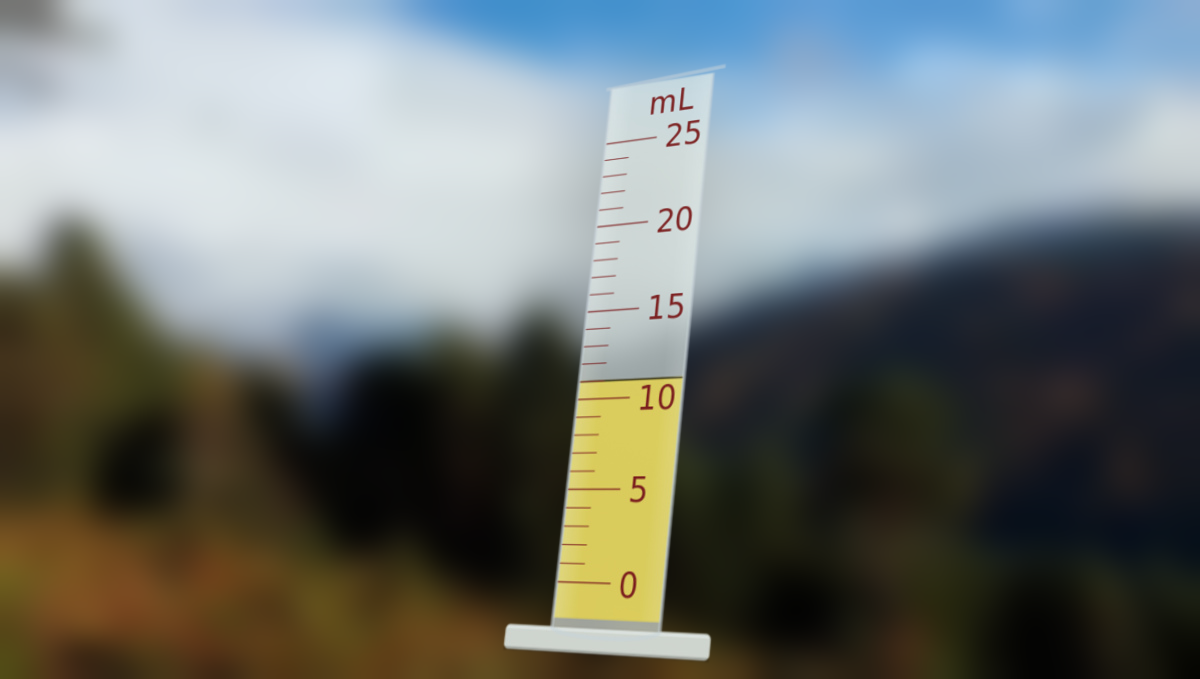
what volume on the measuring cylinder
11 mL
